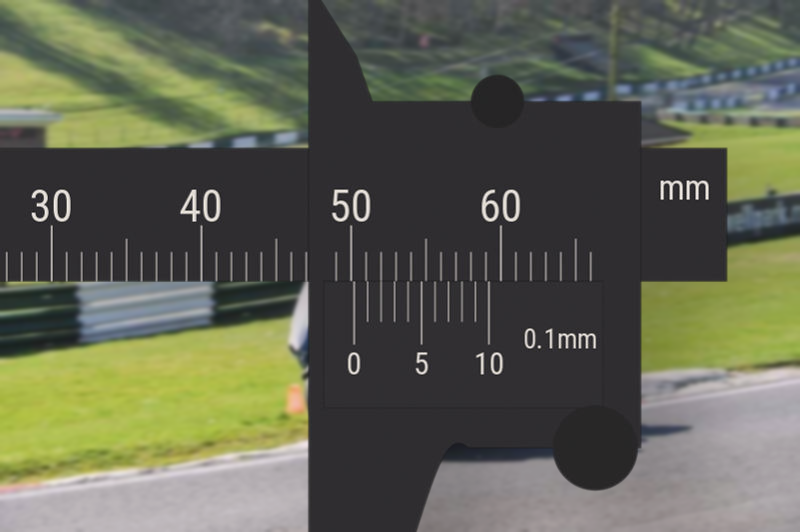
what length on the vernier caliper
50.2 mm
